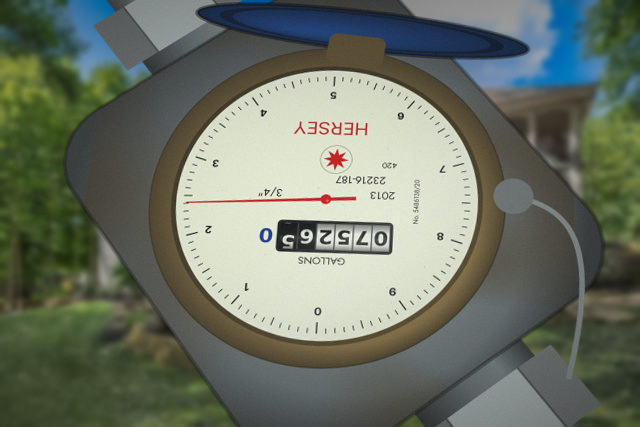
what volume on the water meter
752652.4 gal
